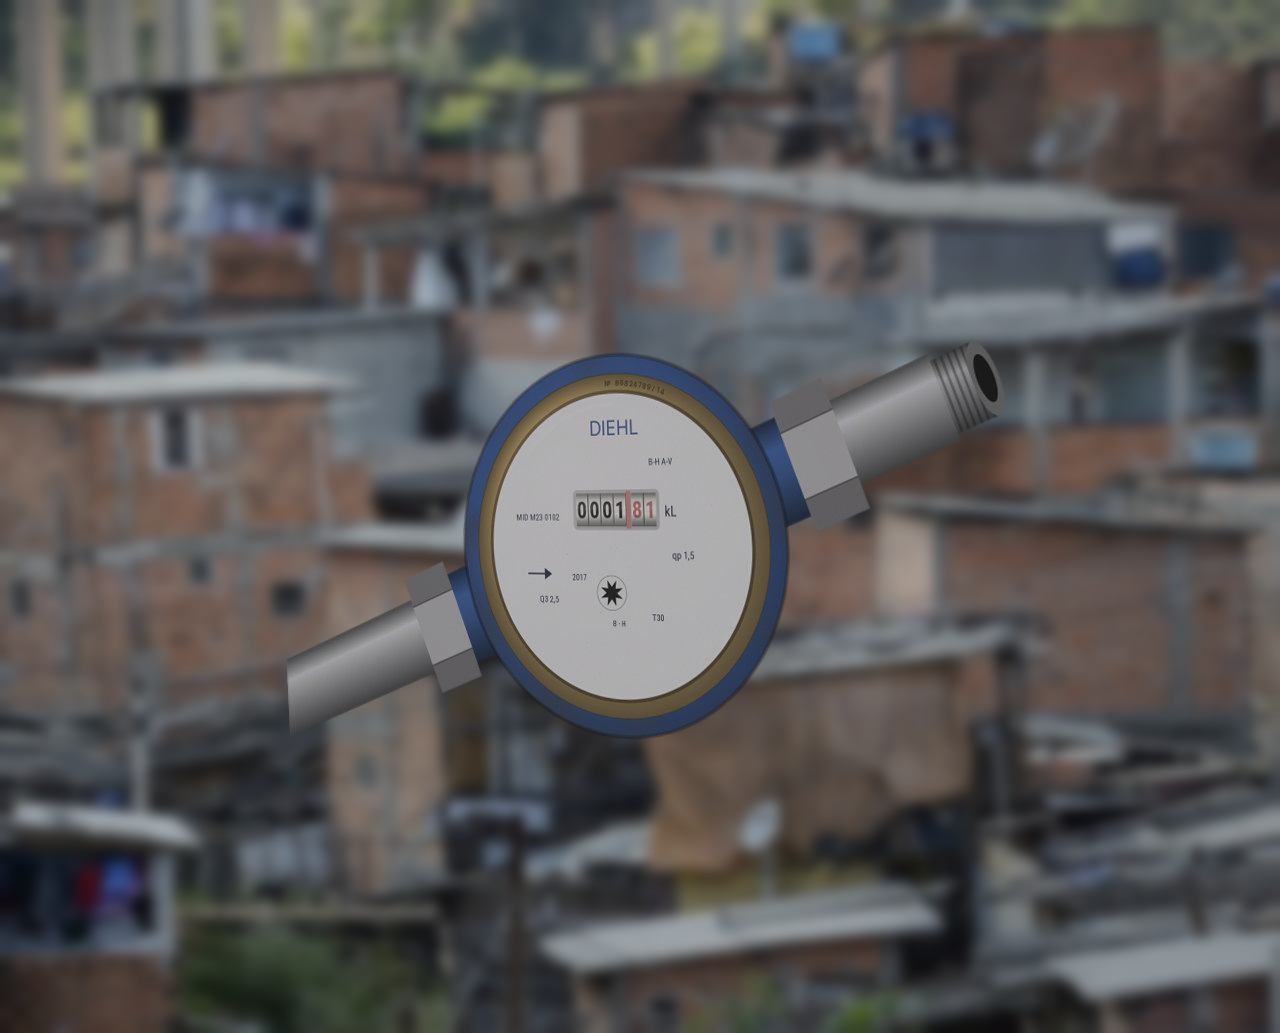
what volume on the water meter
1.81 kL
